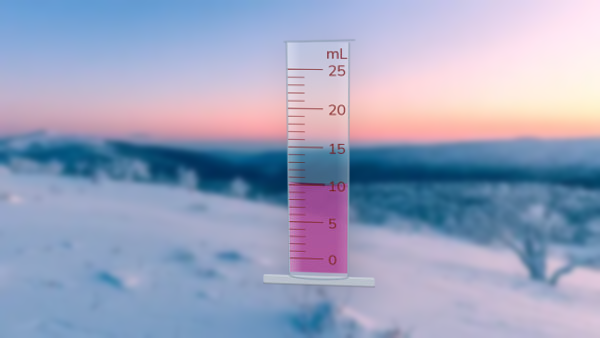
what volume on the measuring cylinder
10 mL
